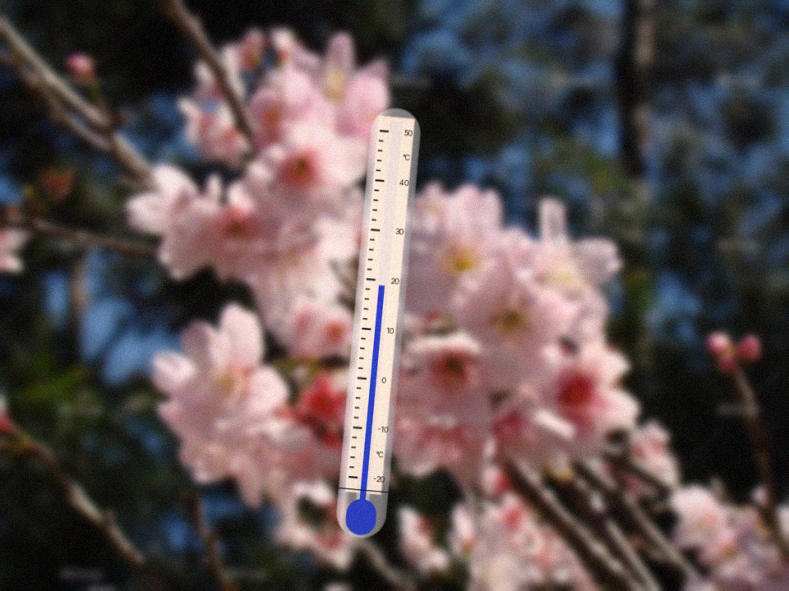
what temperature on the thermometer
19 °C
